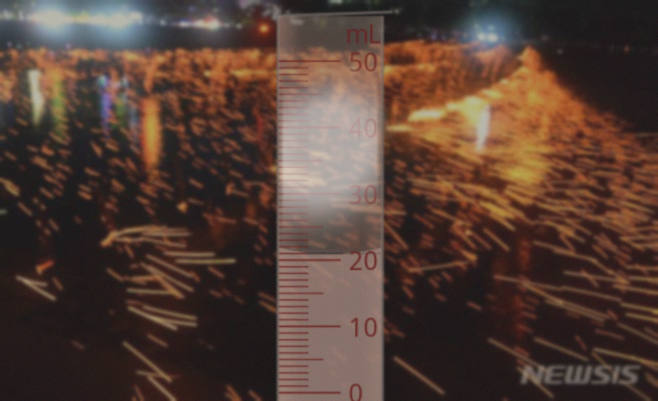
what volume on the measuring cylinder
21 mL
